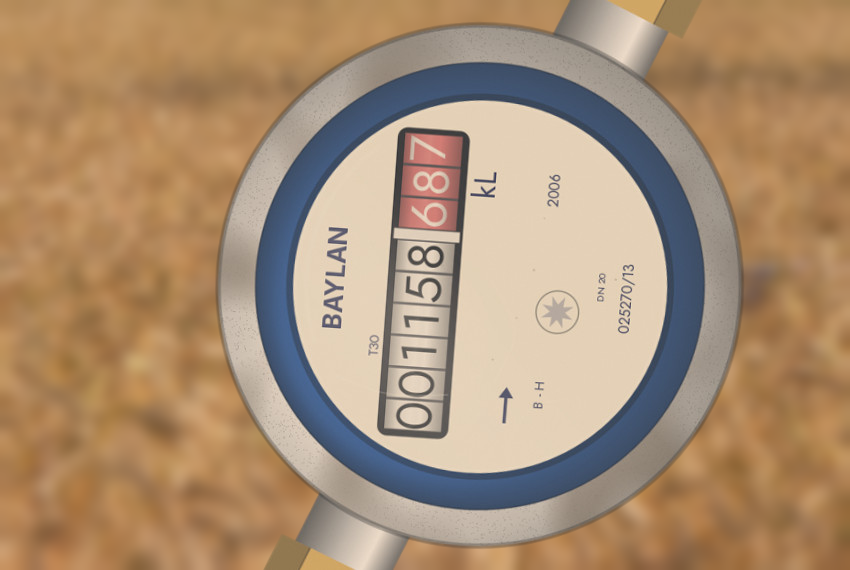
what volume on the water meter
1158.687 kL
